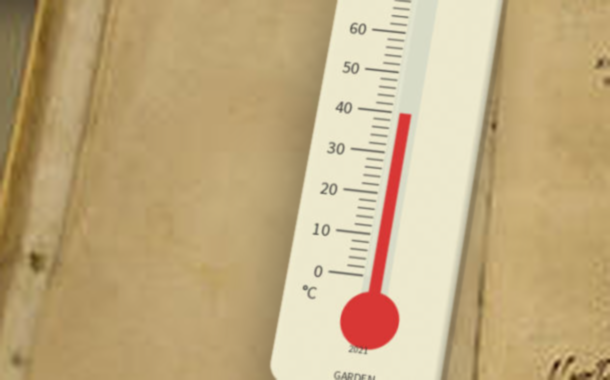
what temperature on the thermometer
40 °C
